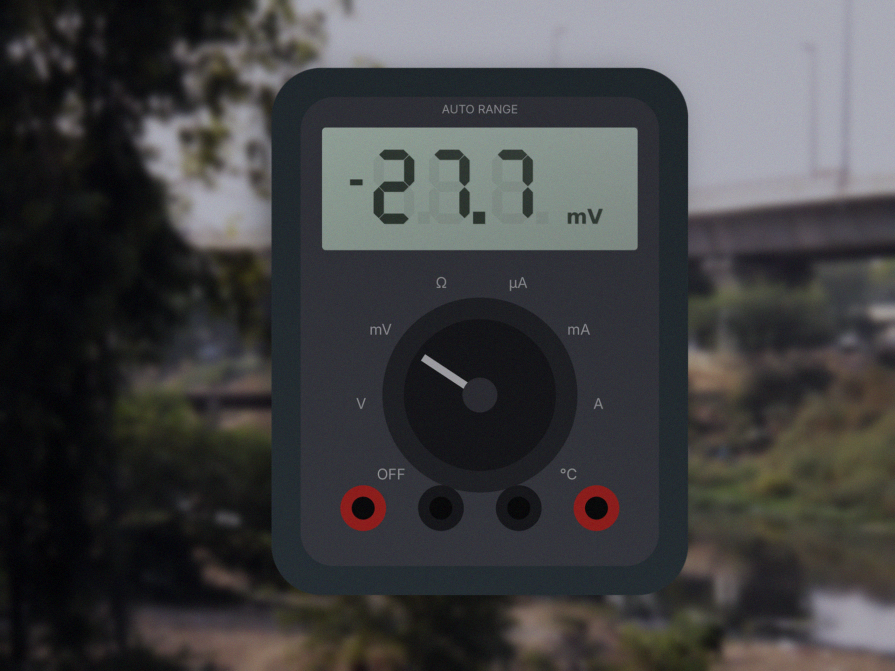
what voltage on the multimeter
-27.7 mV
